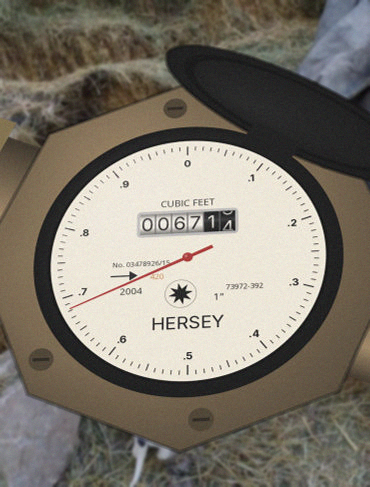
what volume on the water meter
6713.68 ft³
